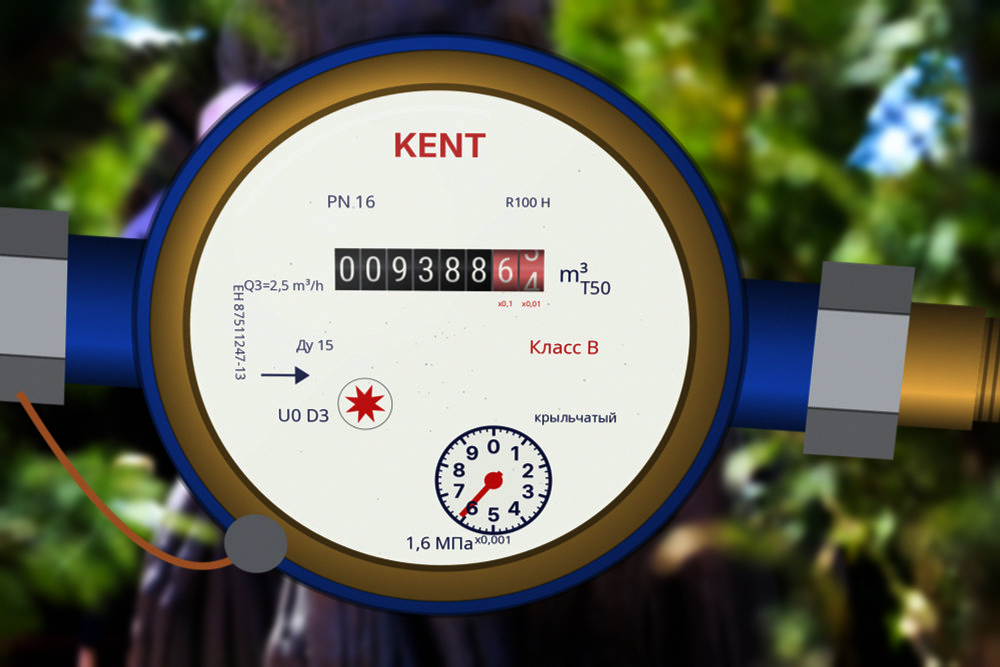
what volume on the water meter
9388.636 m³
